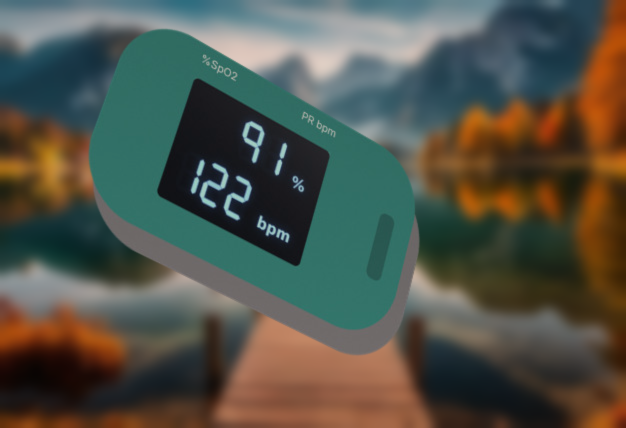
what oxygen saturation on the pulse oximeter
91 %
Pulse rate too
122 bpm
